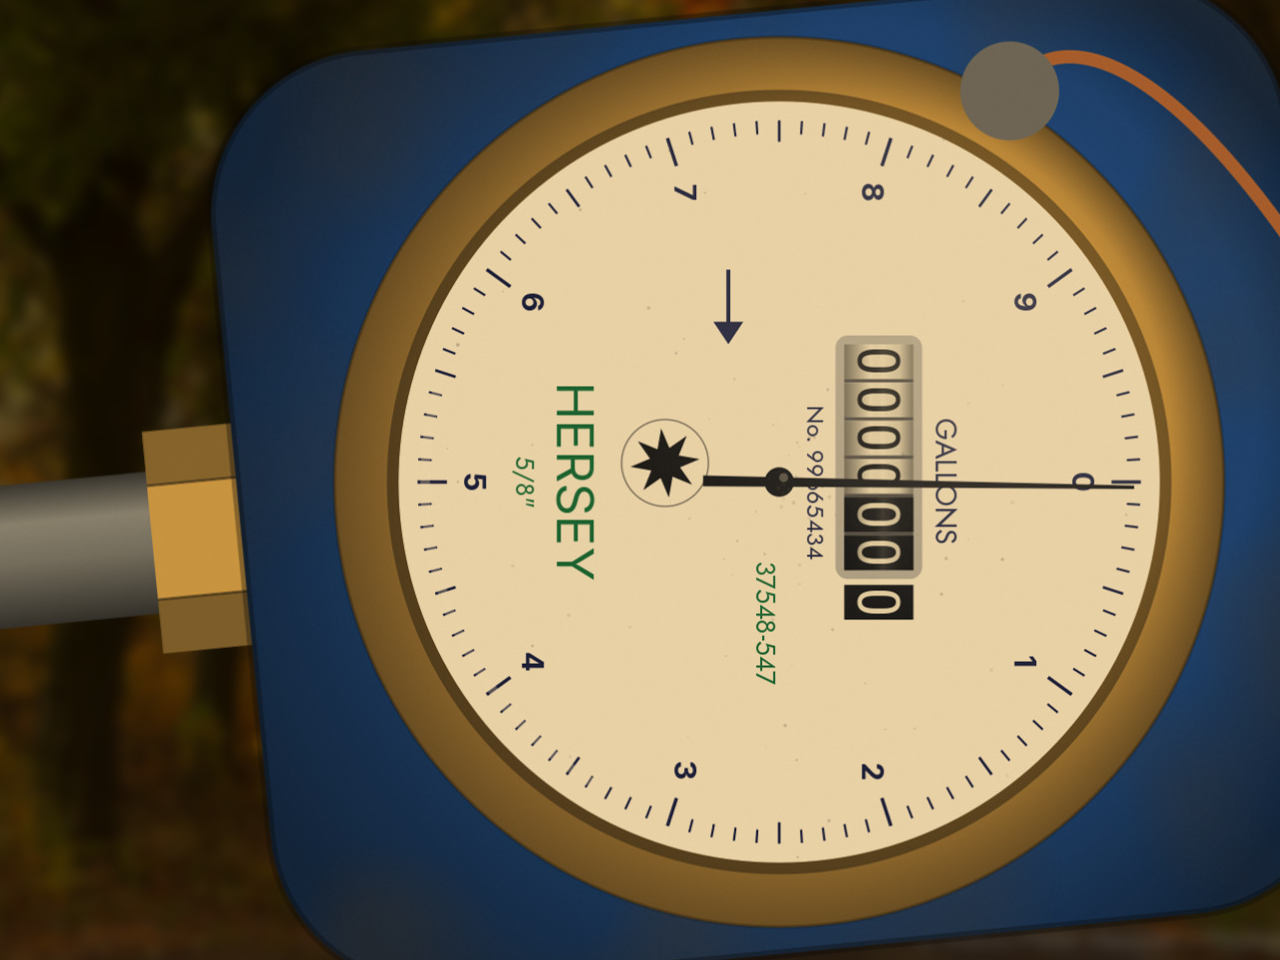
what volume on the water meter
0.0 gal
